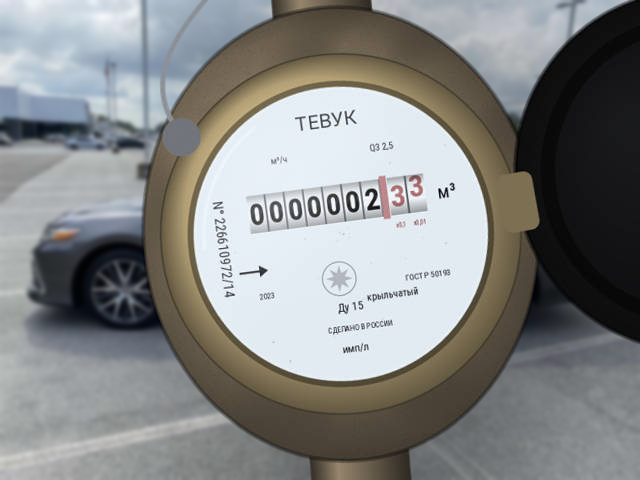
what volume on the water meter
2.33 m³
